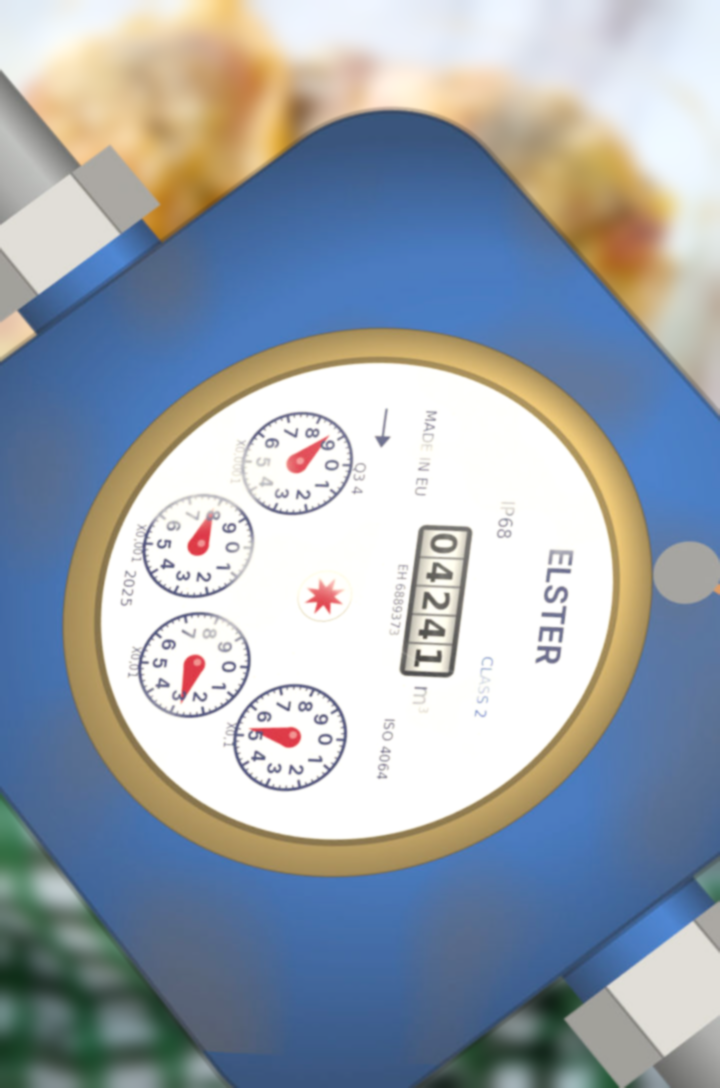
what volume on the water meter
4241.5278 m³
